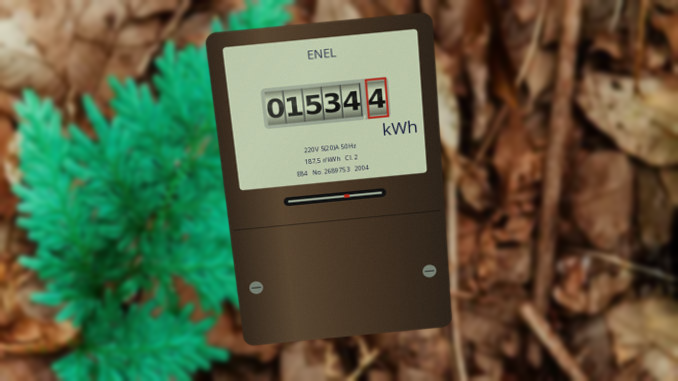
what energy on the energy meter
1534.4 kWh
